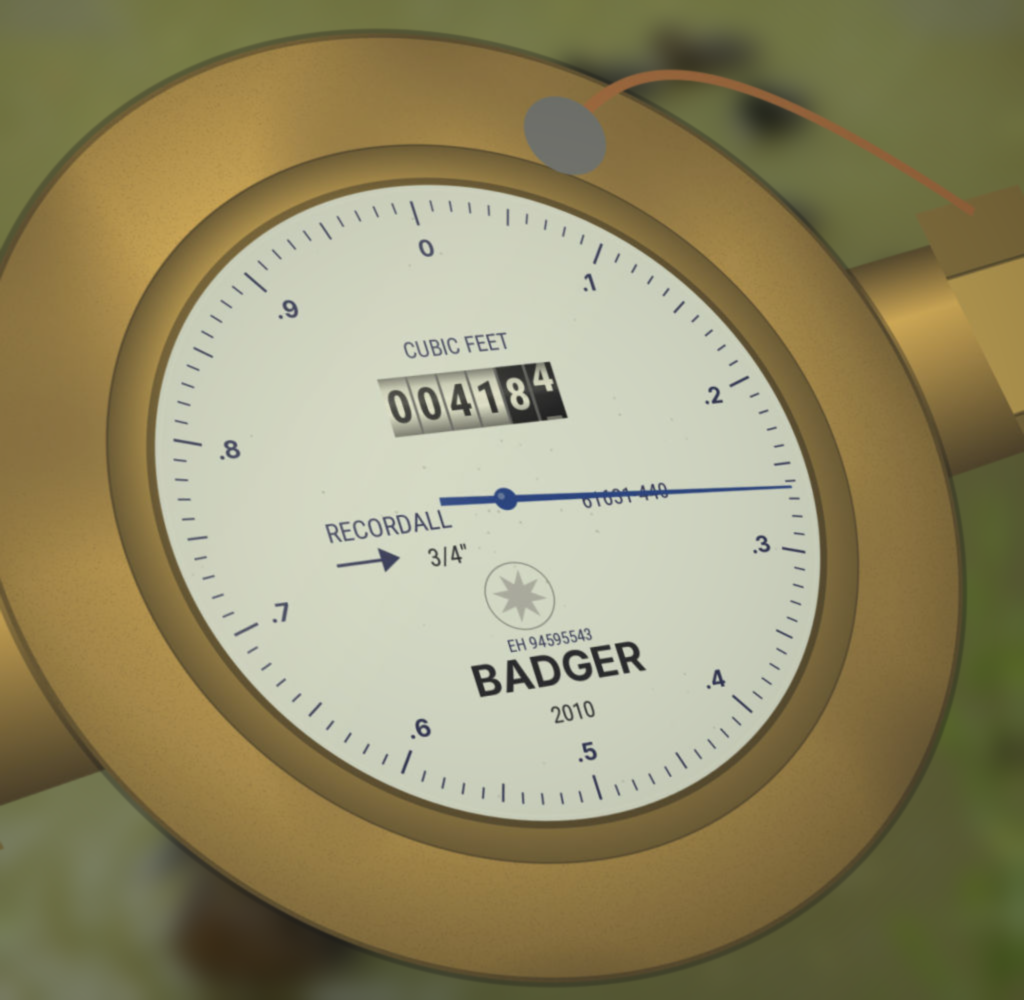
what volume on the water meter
4184.26 ft³
